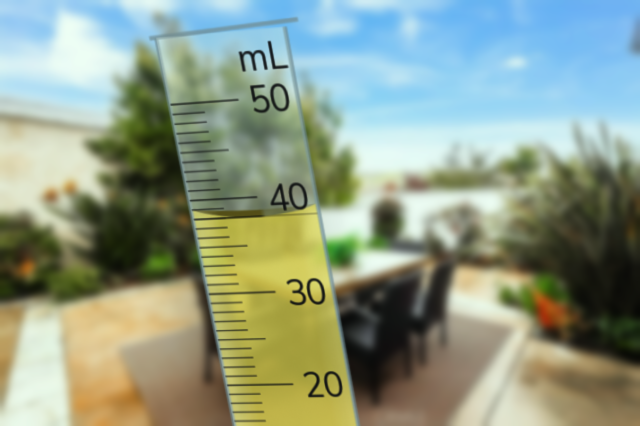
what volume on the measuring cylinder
38 mL
